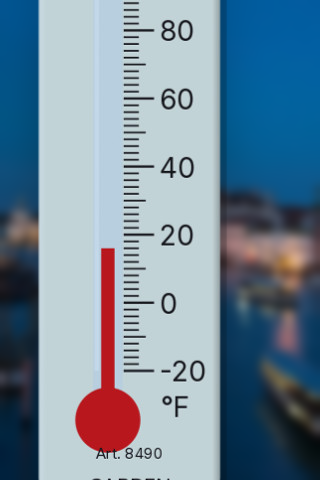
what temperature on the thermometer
16 °F
